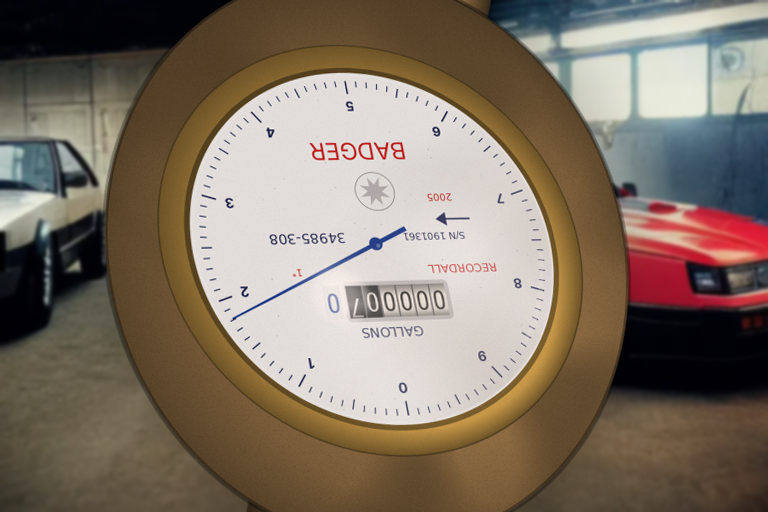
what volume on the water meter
71.8 gal
